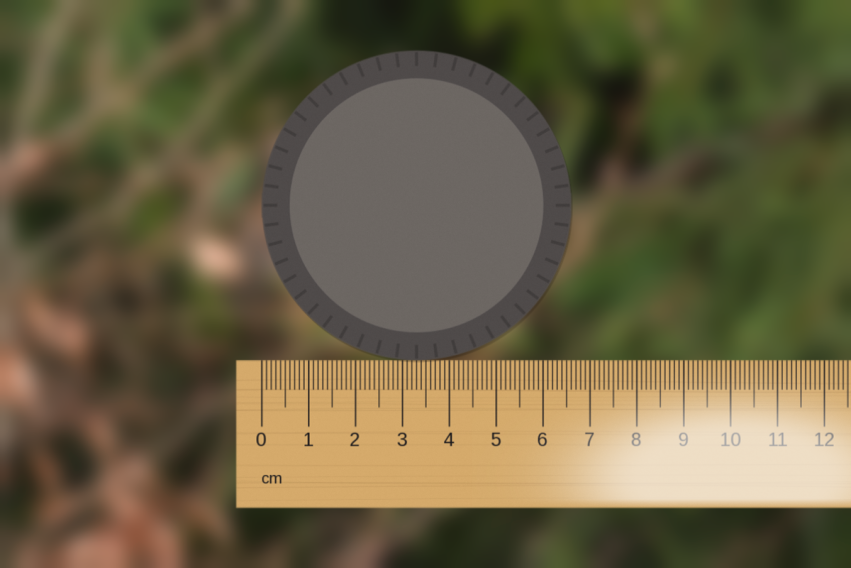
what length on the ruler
6.6 cm
